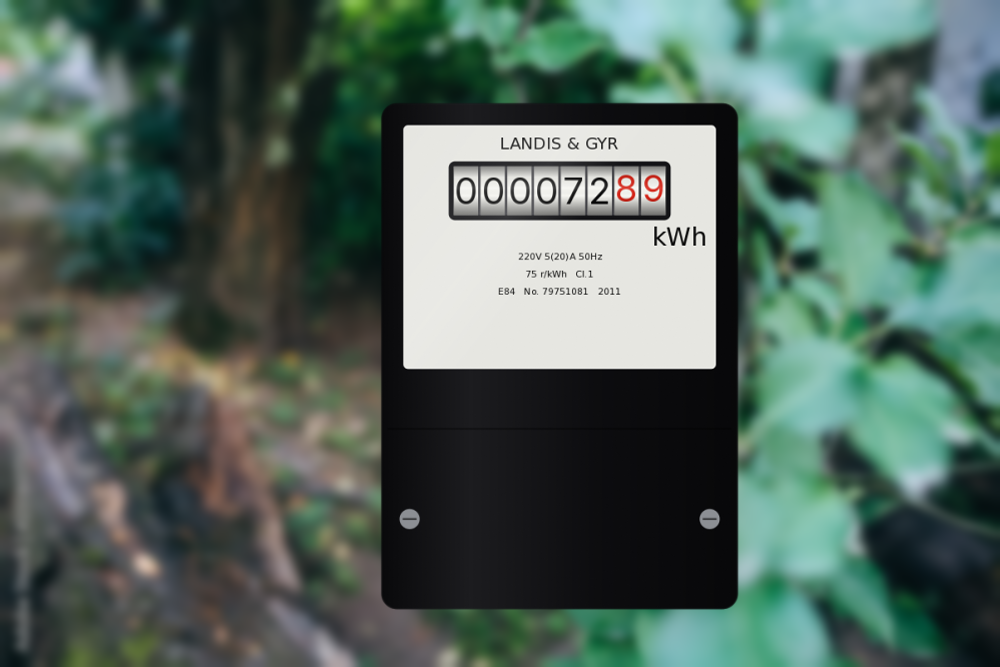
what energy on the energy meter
72.89 kWh
